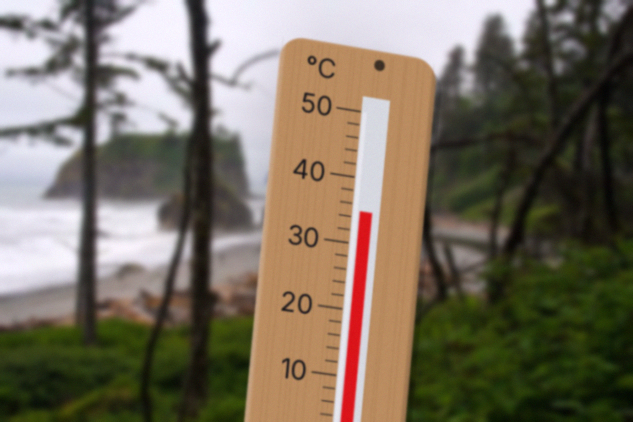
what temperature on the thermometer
35 °C
